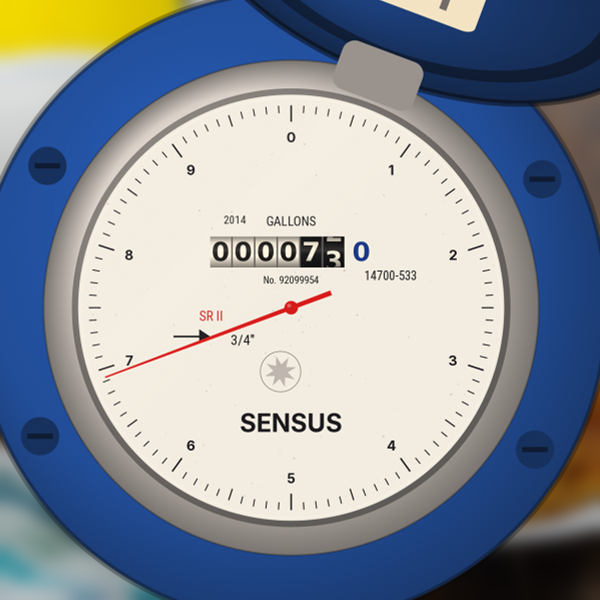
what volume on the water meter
726.9 gal
